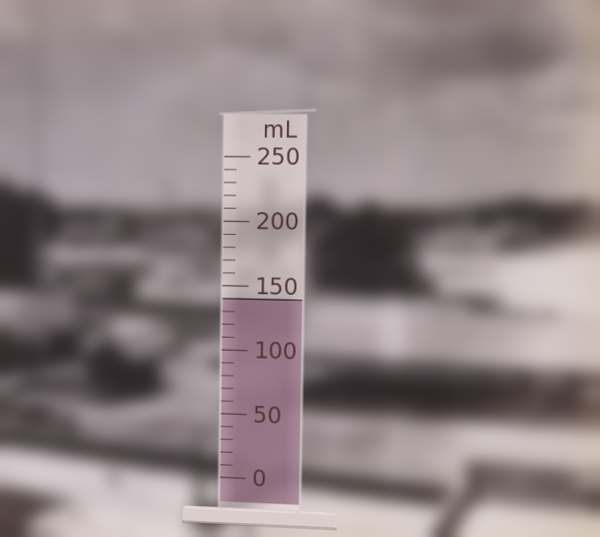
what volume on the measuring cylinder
140 mL
